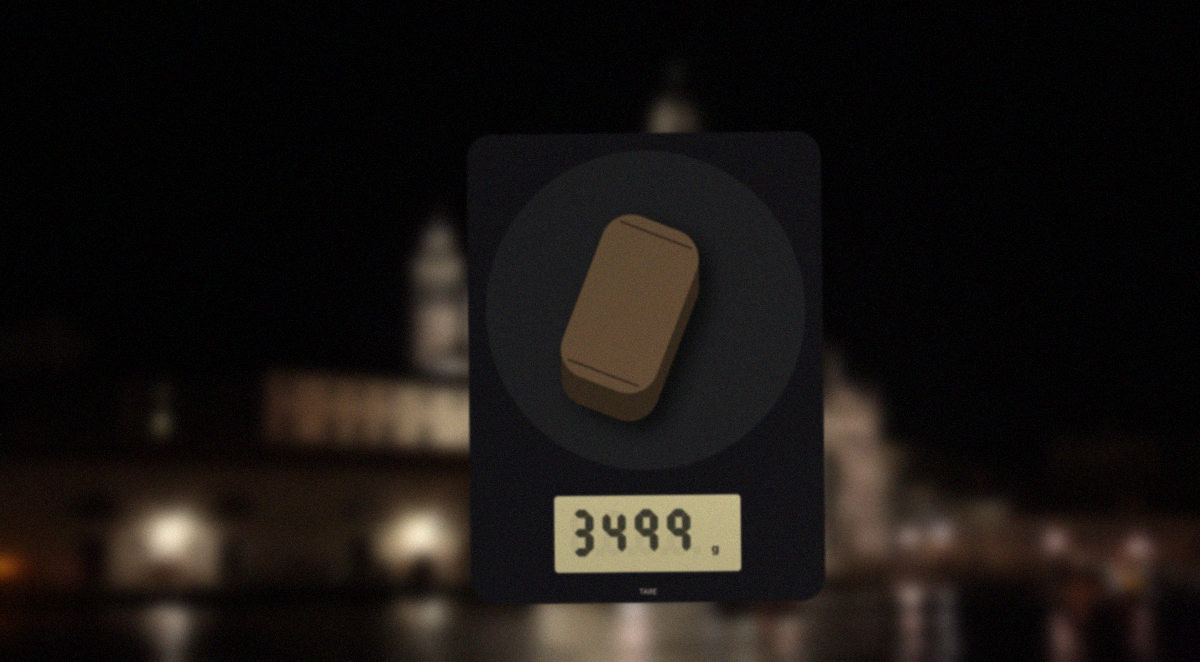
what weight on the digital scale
3499 g
